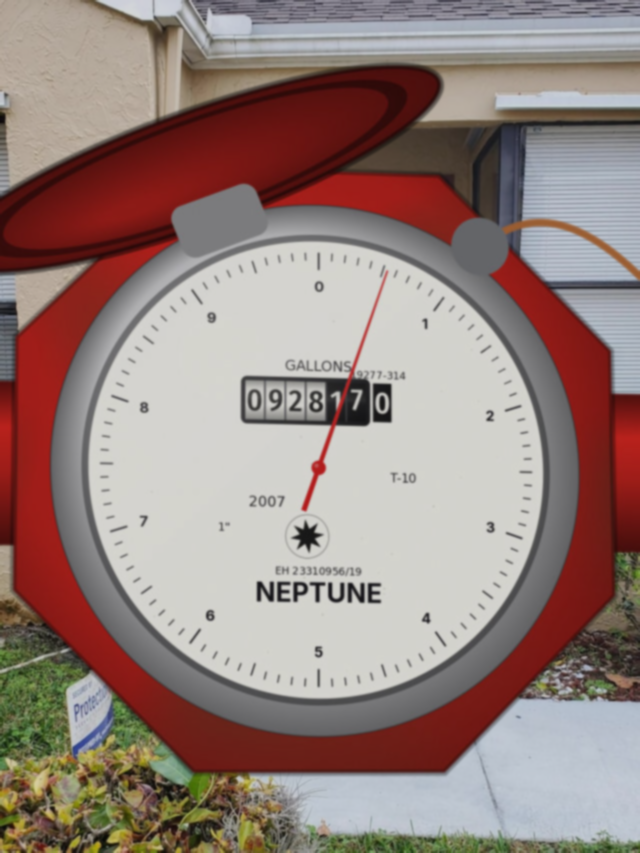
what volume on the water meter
928170.5 gal
